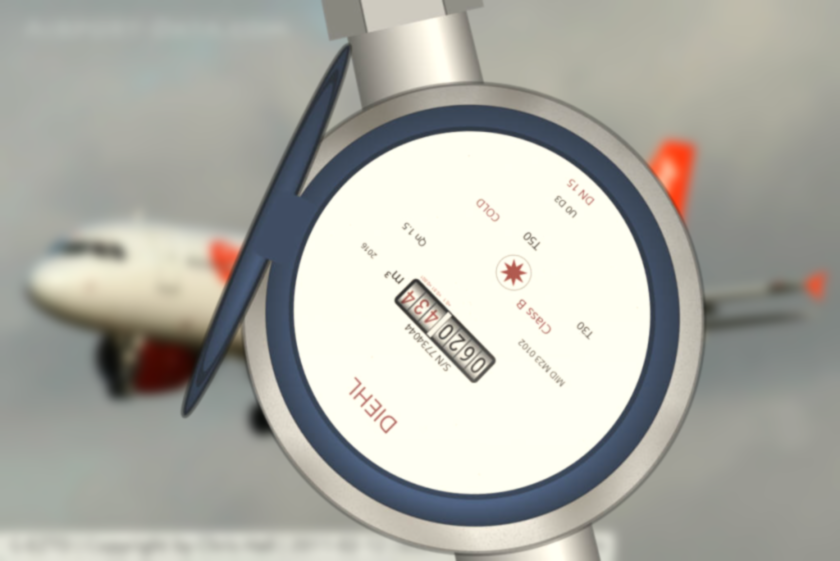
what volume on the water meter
620.434 m³
